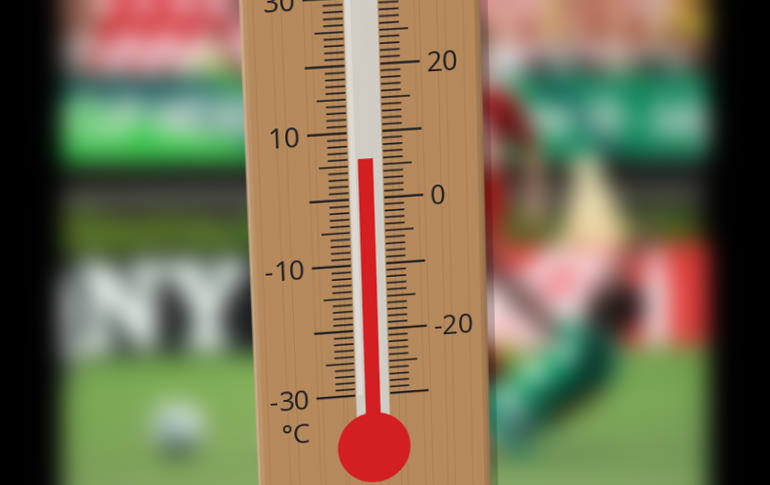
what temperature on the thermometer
6 °C
